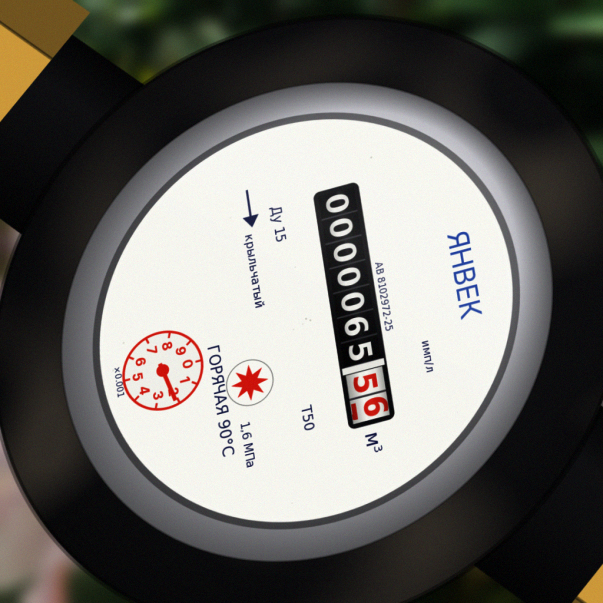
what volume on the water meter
65.562 m³
